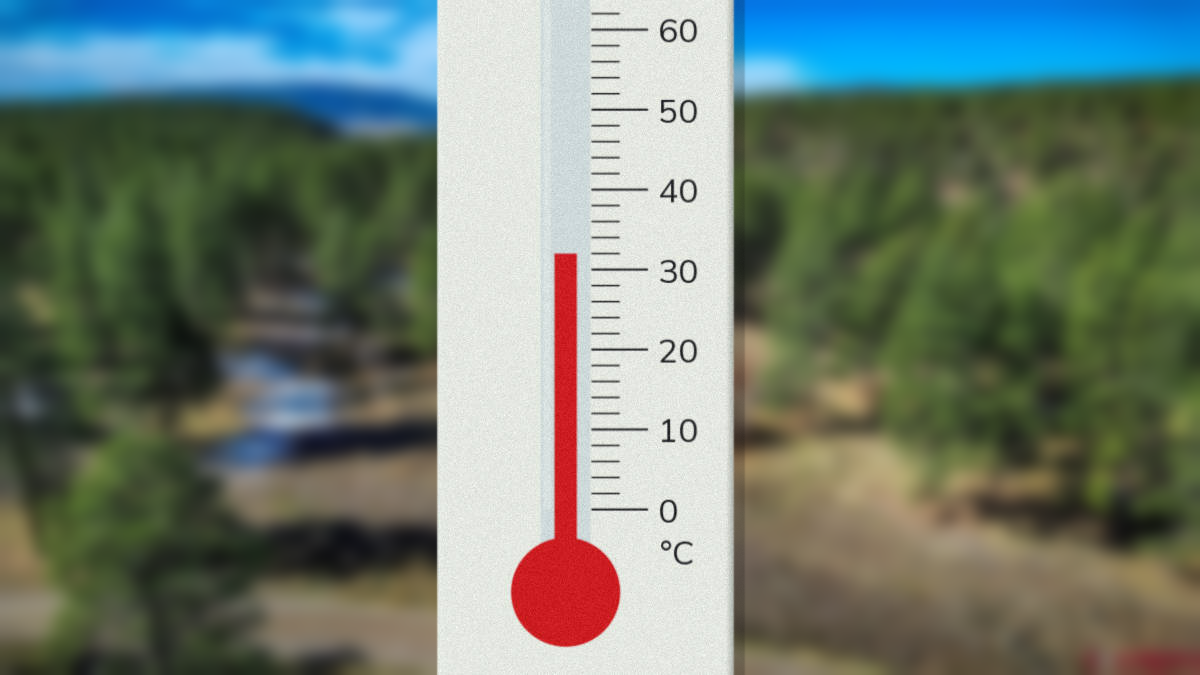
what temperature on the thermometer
32 °C
